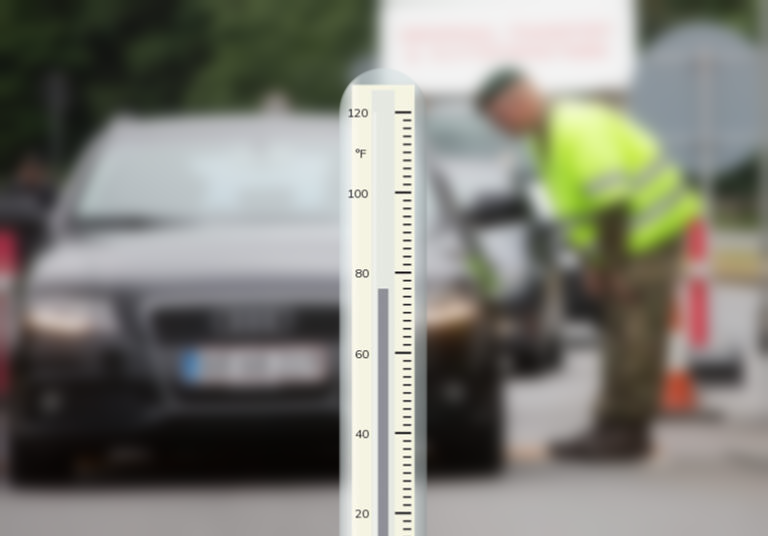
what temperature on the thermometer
76 °F
